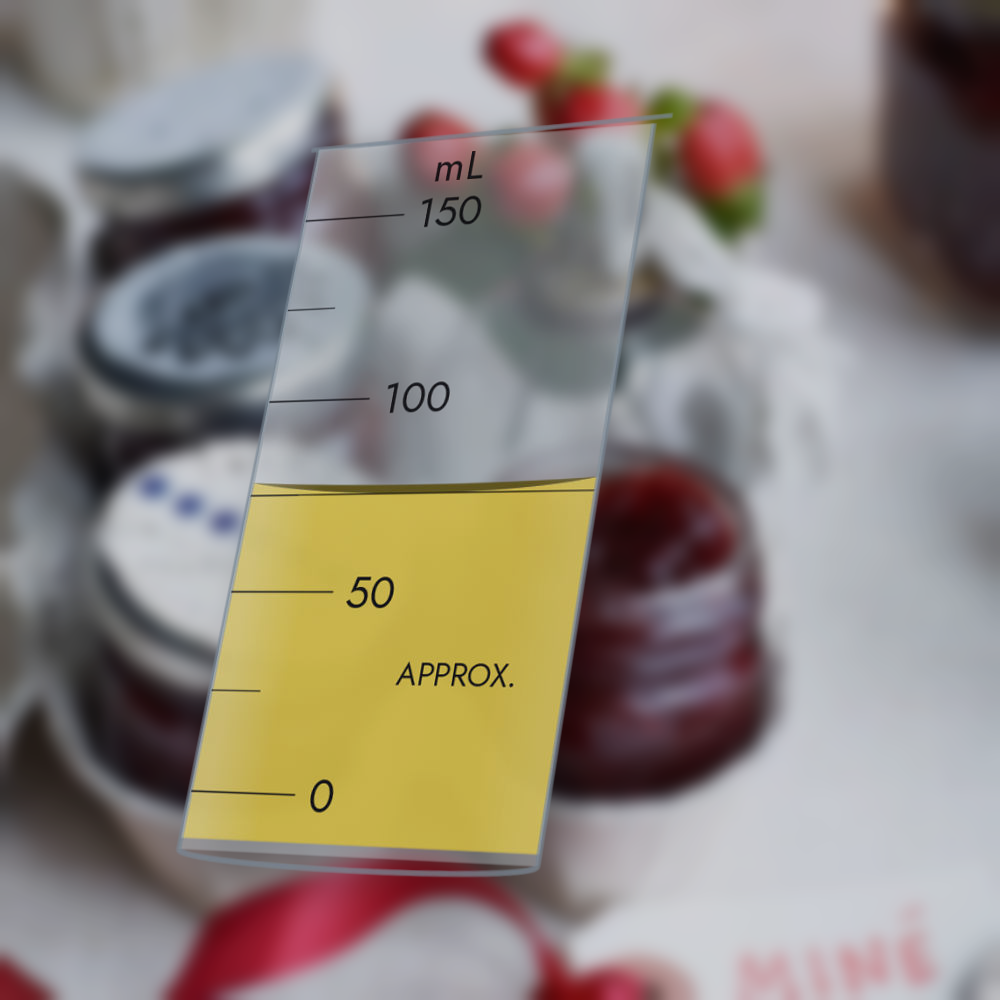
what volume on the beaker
75 mL
